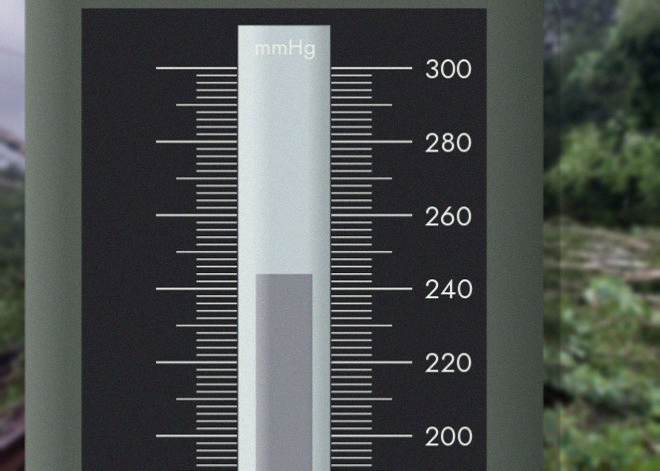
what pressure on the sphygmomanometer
244 mmHg
